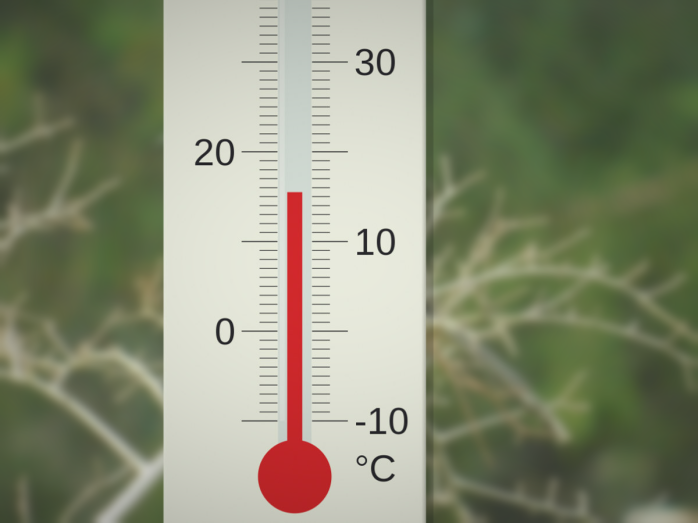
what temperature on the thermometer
15.5 °C
